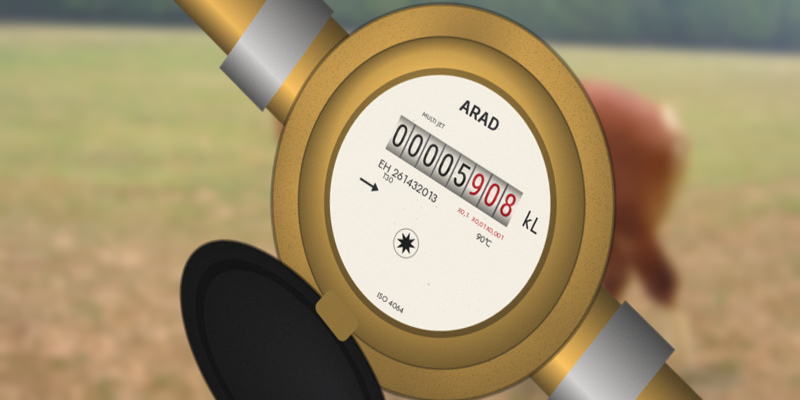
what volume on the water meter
5.908 kL
